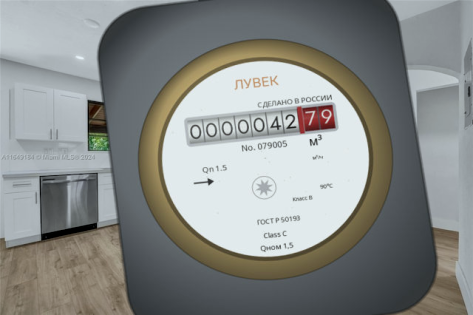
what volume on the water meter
42.79 m³
